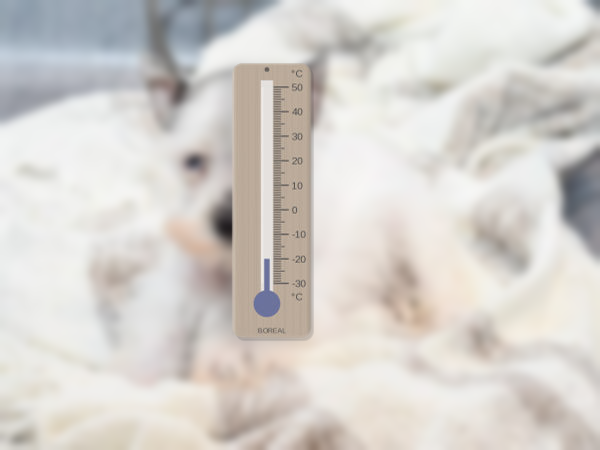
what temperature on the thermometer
-20 °C
